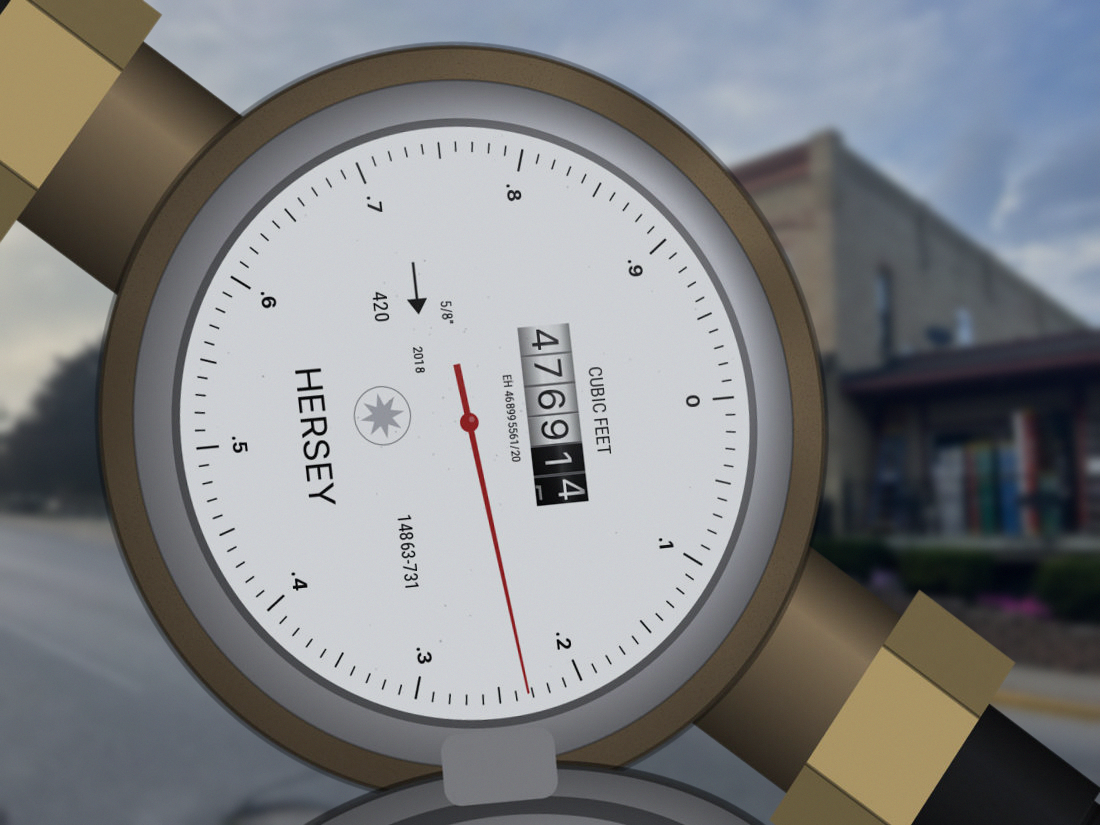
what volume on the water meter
476914.23 ft³
